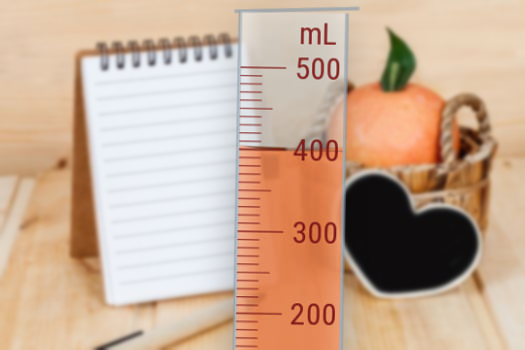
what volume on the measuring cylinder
400 mL
